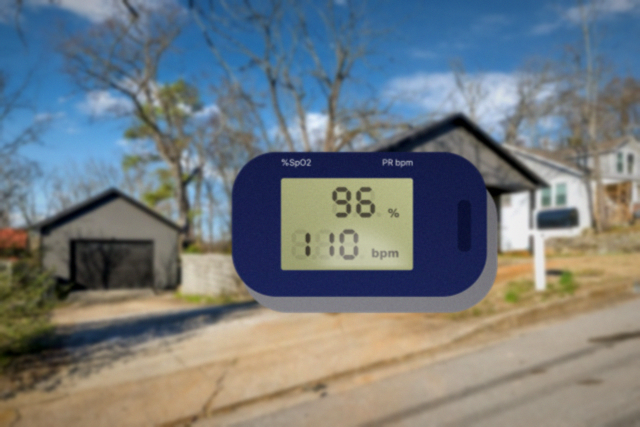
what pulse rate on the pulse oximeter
110 bpm
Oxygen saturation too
96 %
